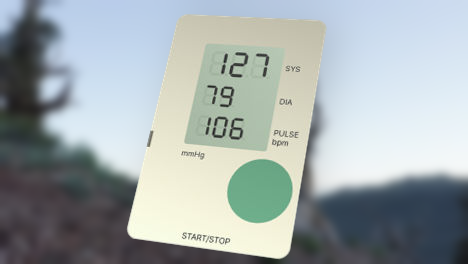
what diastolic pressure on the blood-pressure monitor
79 mmHg
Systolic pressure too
127 mmHg
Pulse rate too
106 bpm
